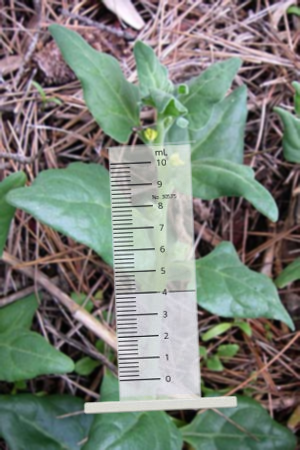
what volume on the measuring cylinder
4 mL
